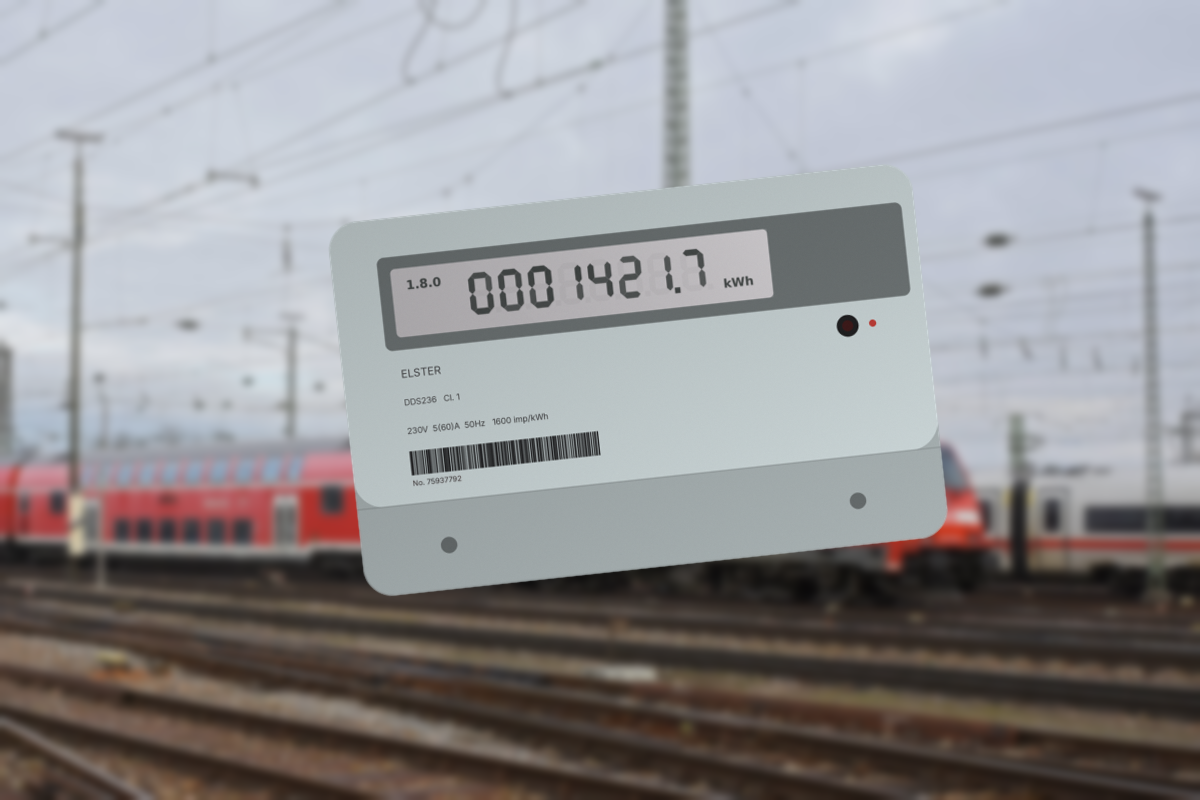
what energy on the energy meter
1421.7 kWh
